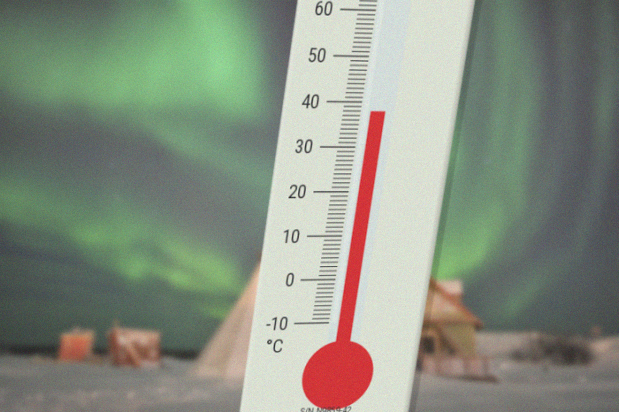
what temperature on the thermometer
38 °C
